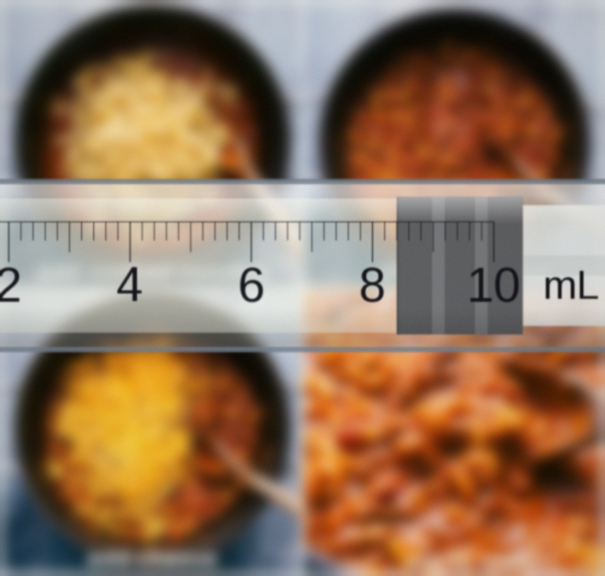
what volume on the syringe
8.4 mL
